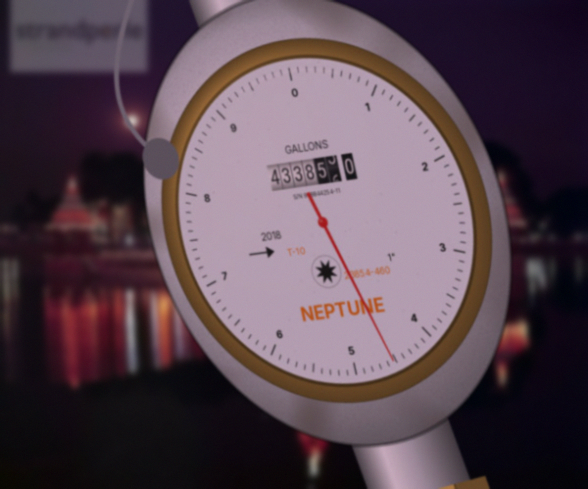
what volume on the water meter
4338554.5 gal
